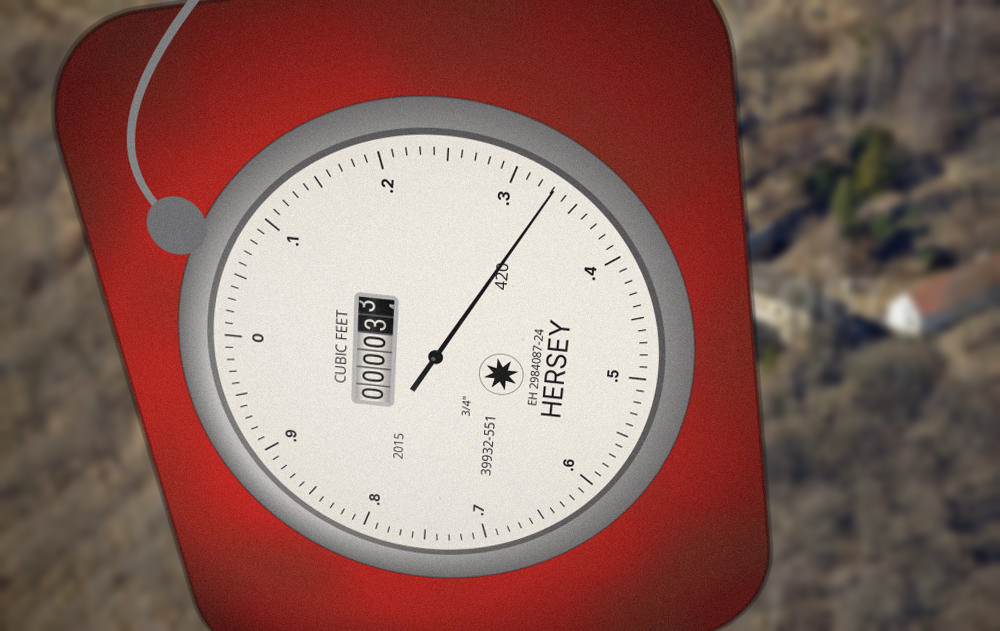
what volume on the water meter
33.33 ft³
